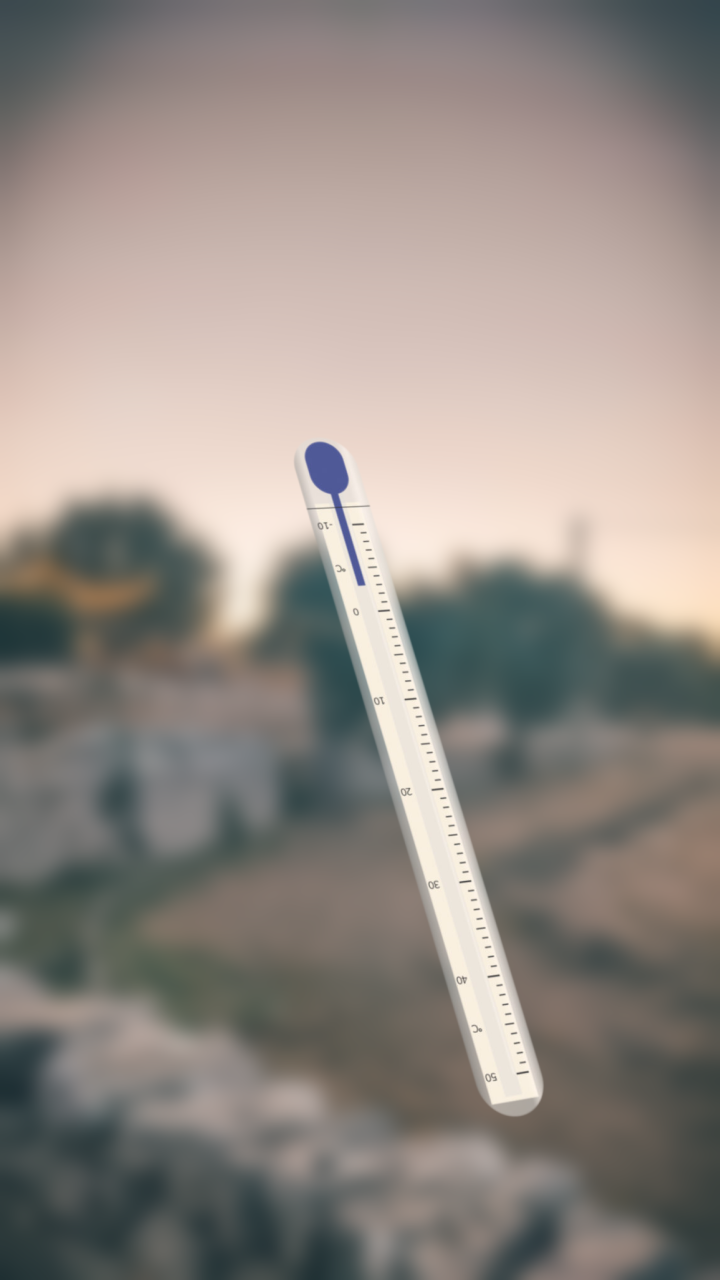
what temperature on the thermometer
-3 °C
